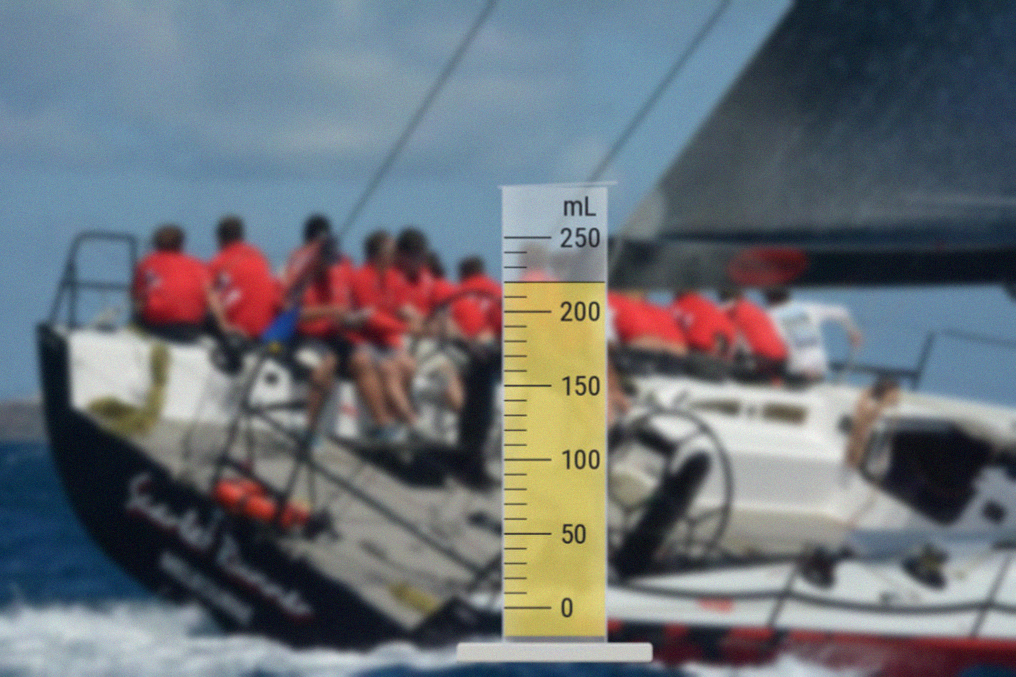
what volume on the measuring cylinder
220 mL
